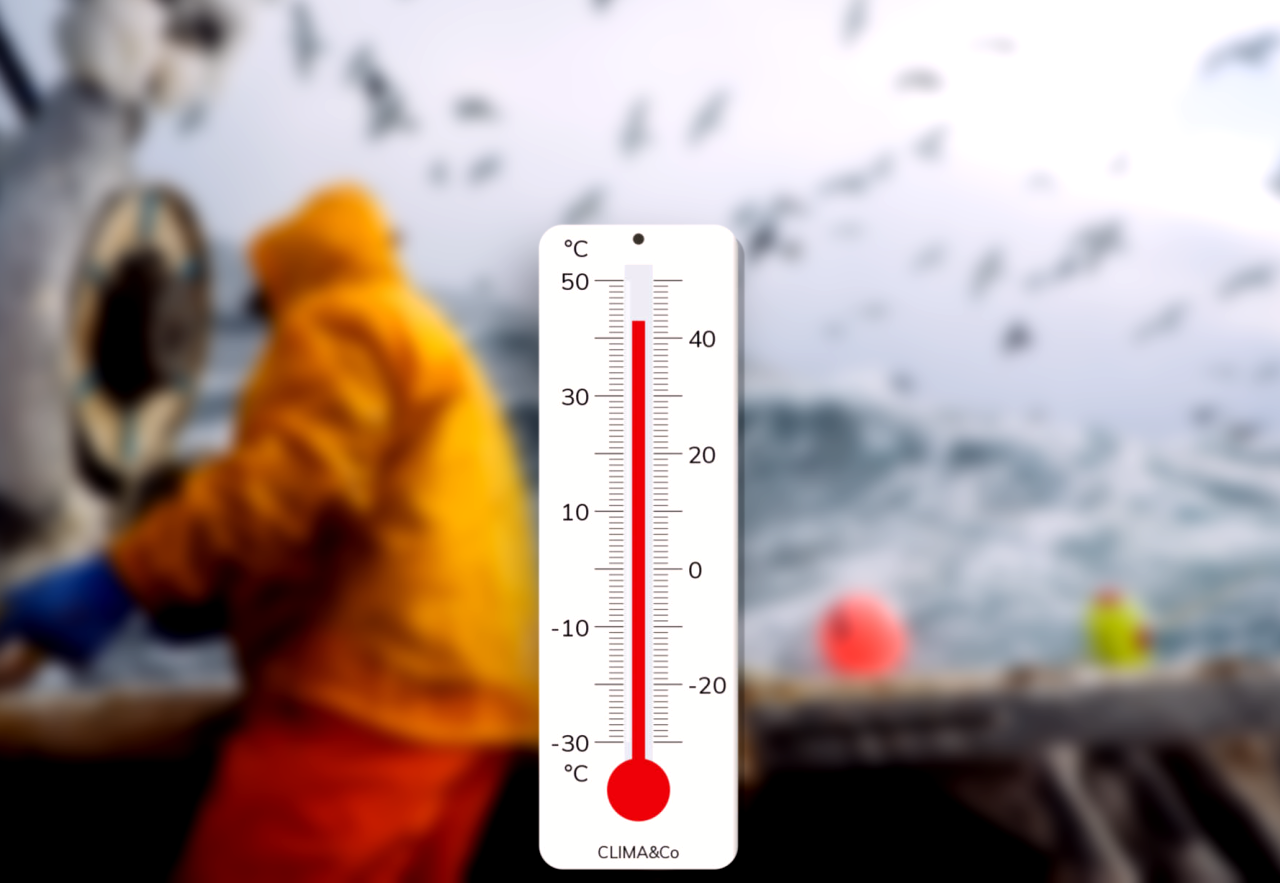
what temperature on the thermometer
43 °C
